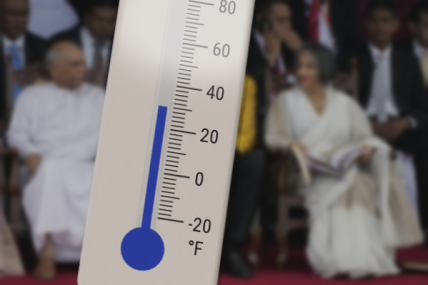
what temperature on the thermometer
30 °F
